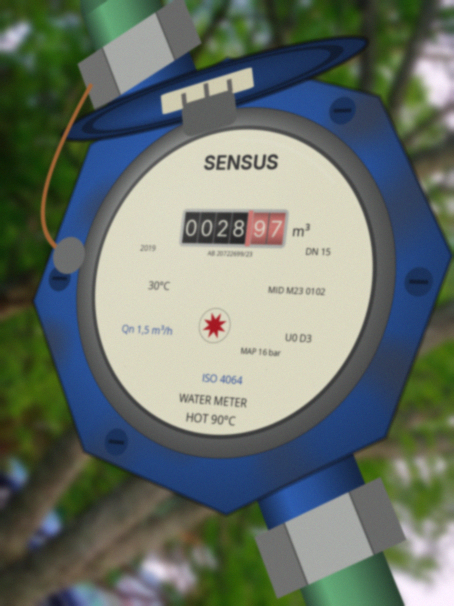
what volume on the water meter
28.97 m³
